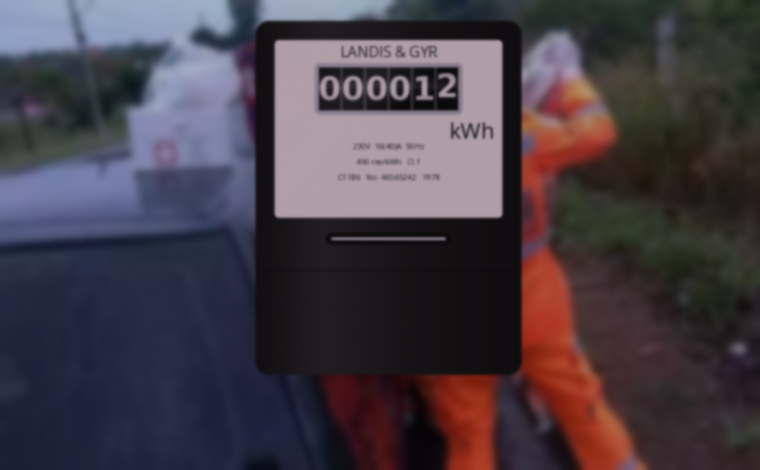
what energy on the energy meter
12 kWh
